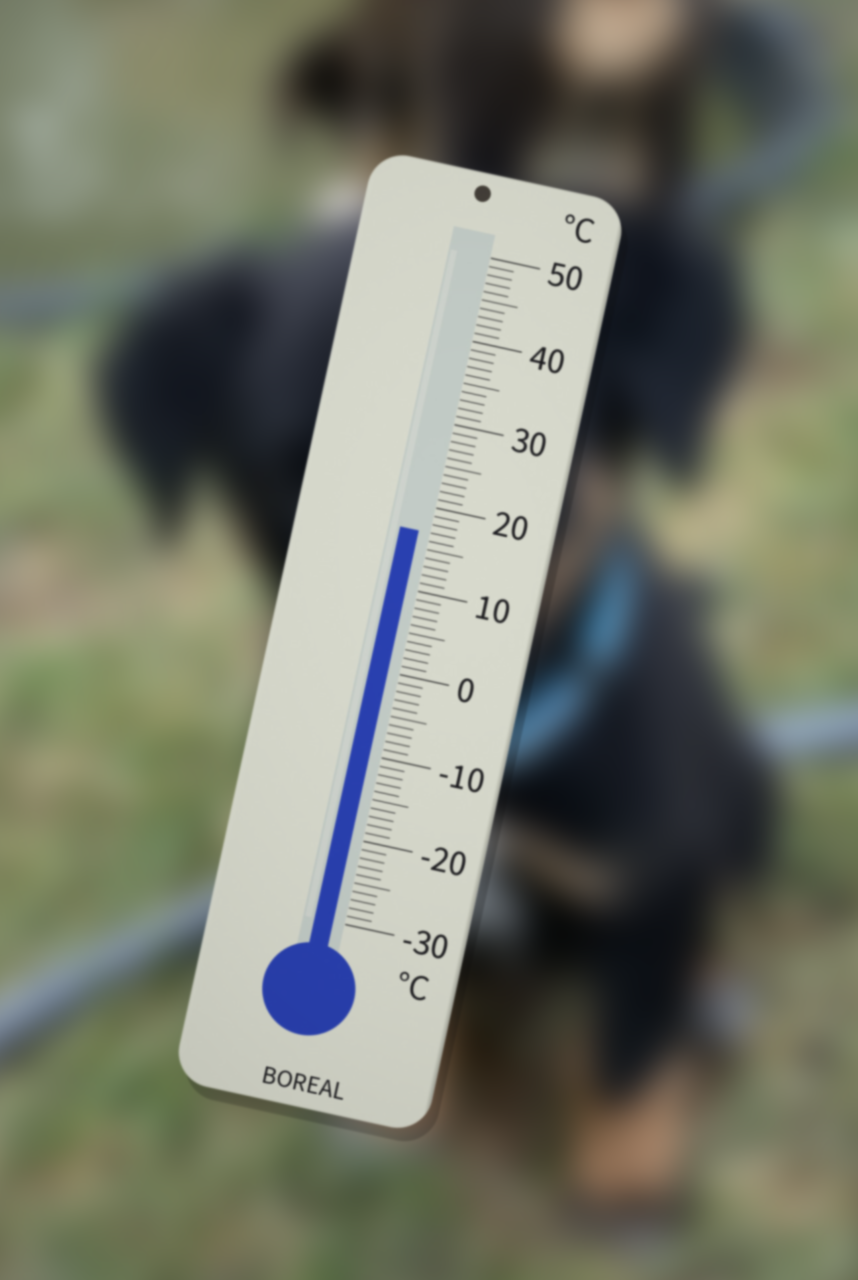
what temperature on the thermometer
17 °C
